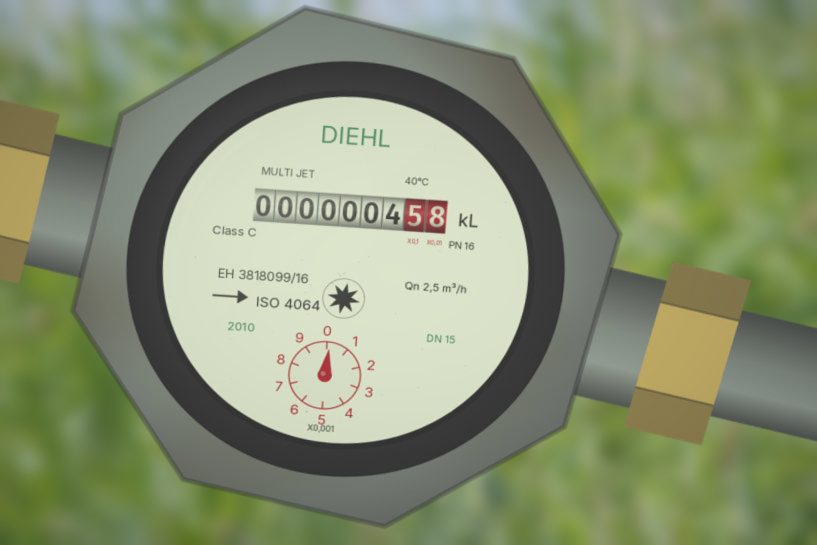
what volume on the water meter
4.580 kL
